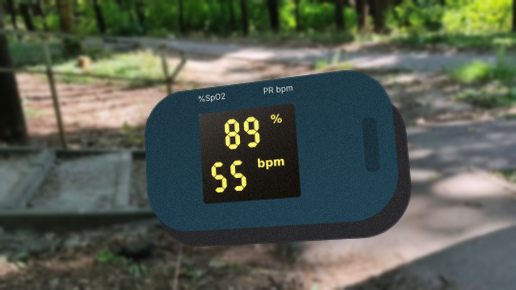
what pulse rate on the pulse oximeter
55 bpm
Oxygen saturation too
89 %
